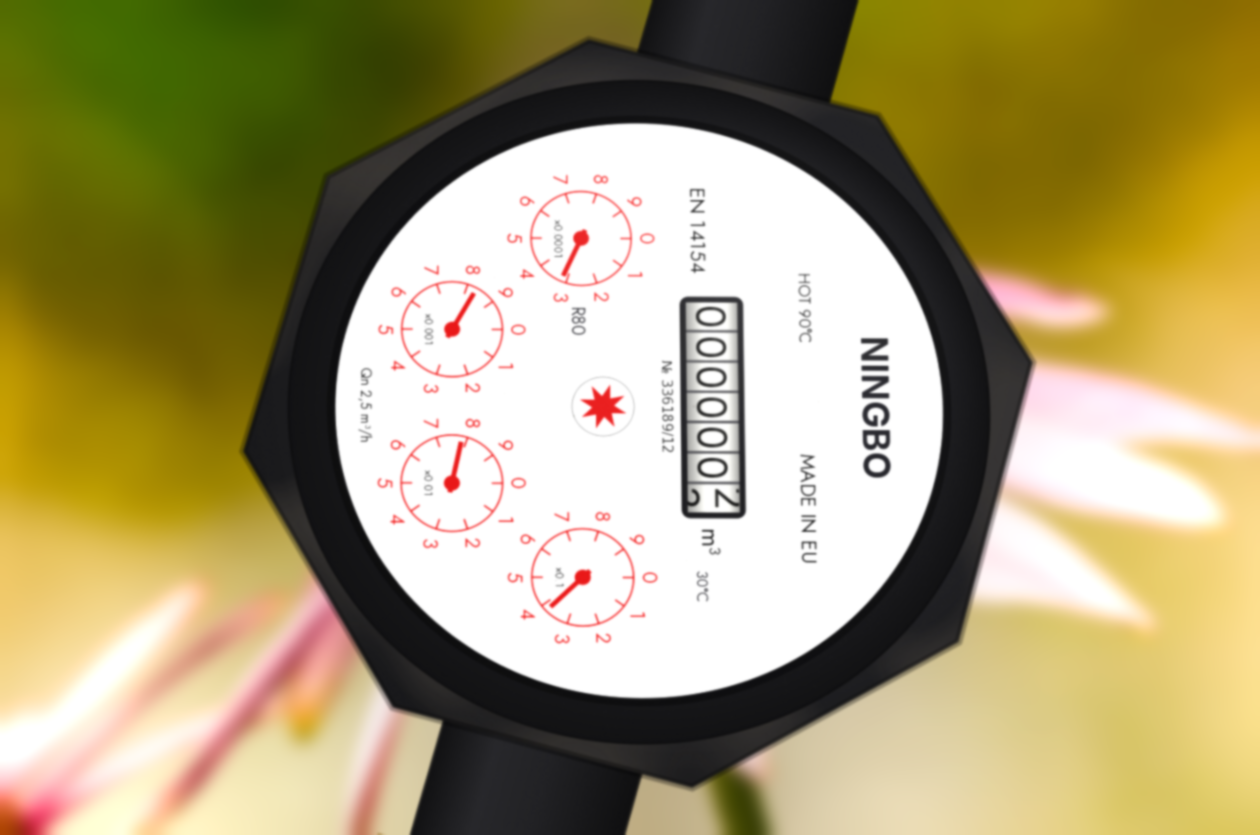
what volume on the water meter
2.3783 m³
